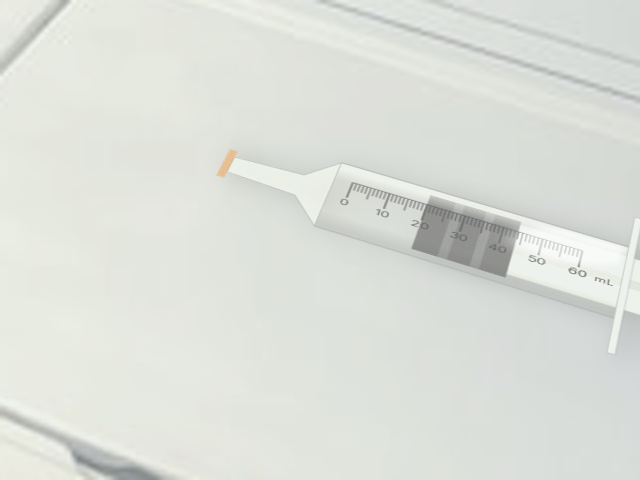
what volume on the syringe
20 mL
